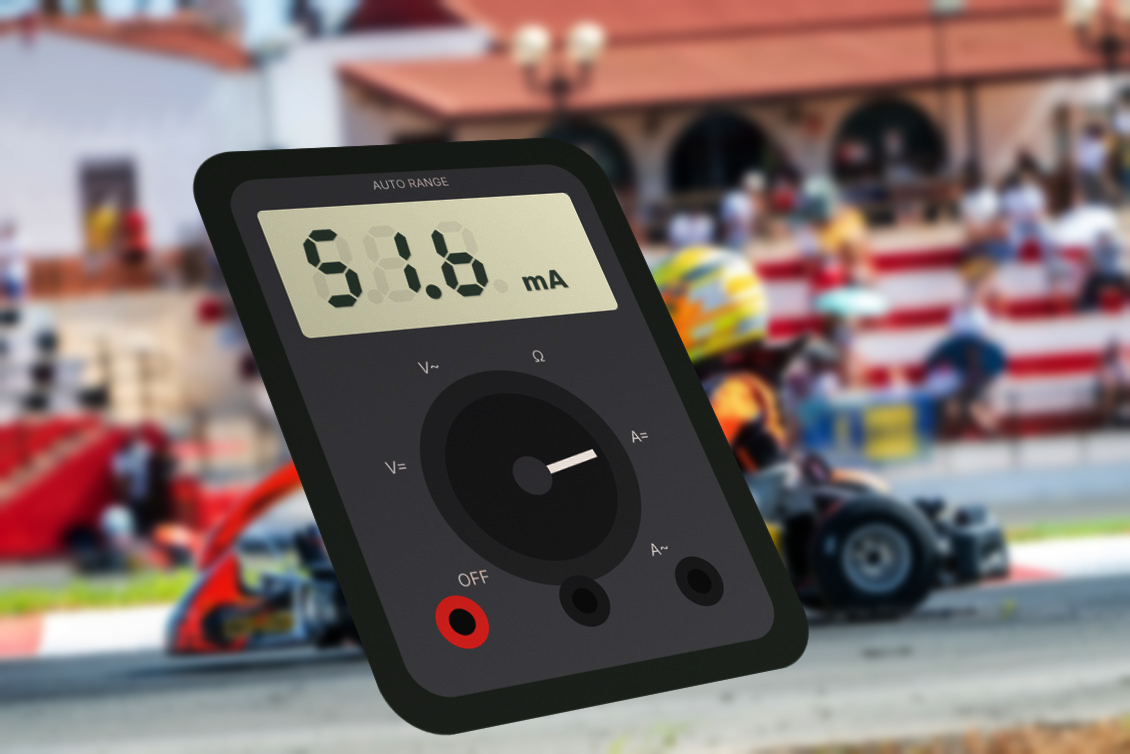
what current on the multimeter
51.6 mA
